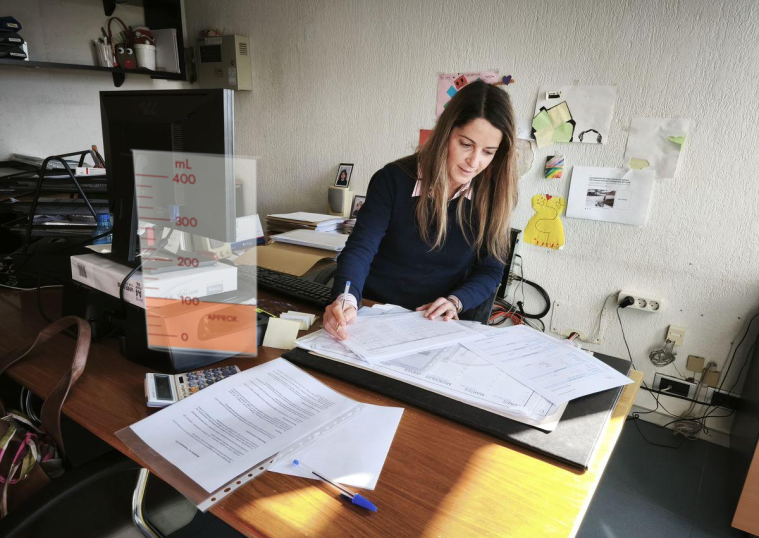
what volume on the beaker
100 mL
